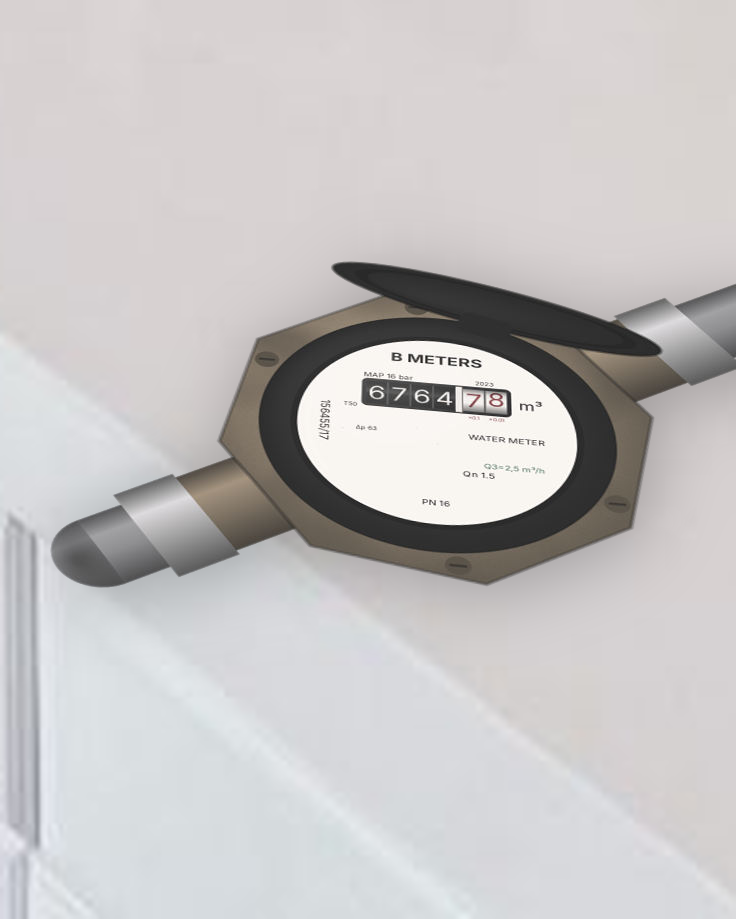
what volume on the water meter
6764.78 m³
